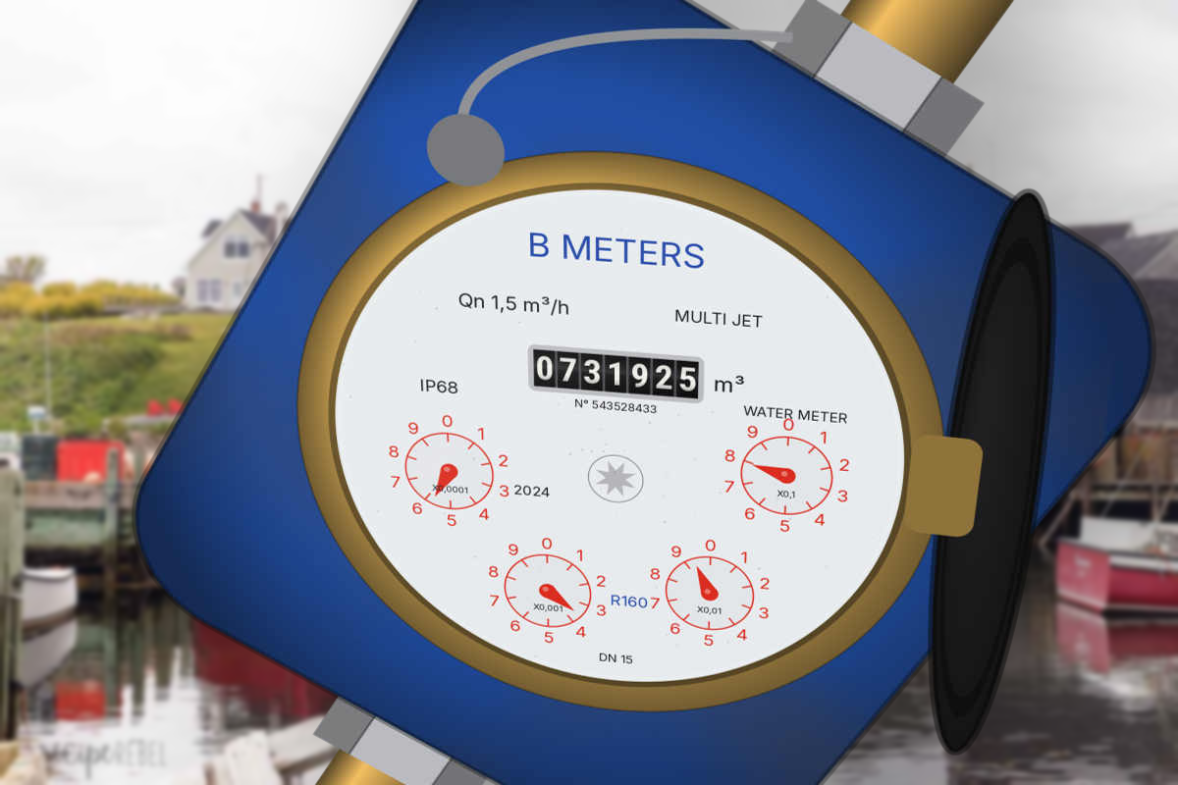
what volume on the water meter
731925.7935 m³
